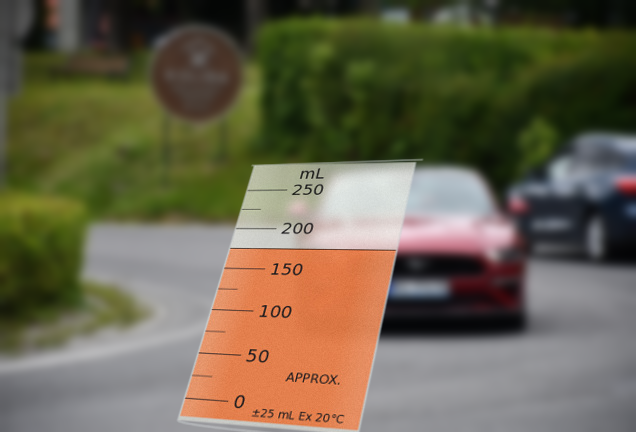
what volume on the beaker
175 mL
